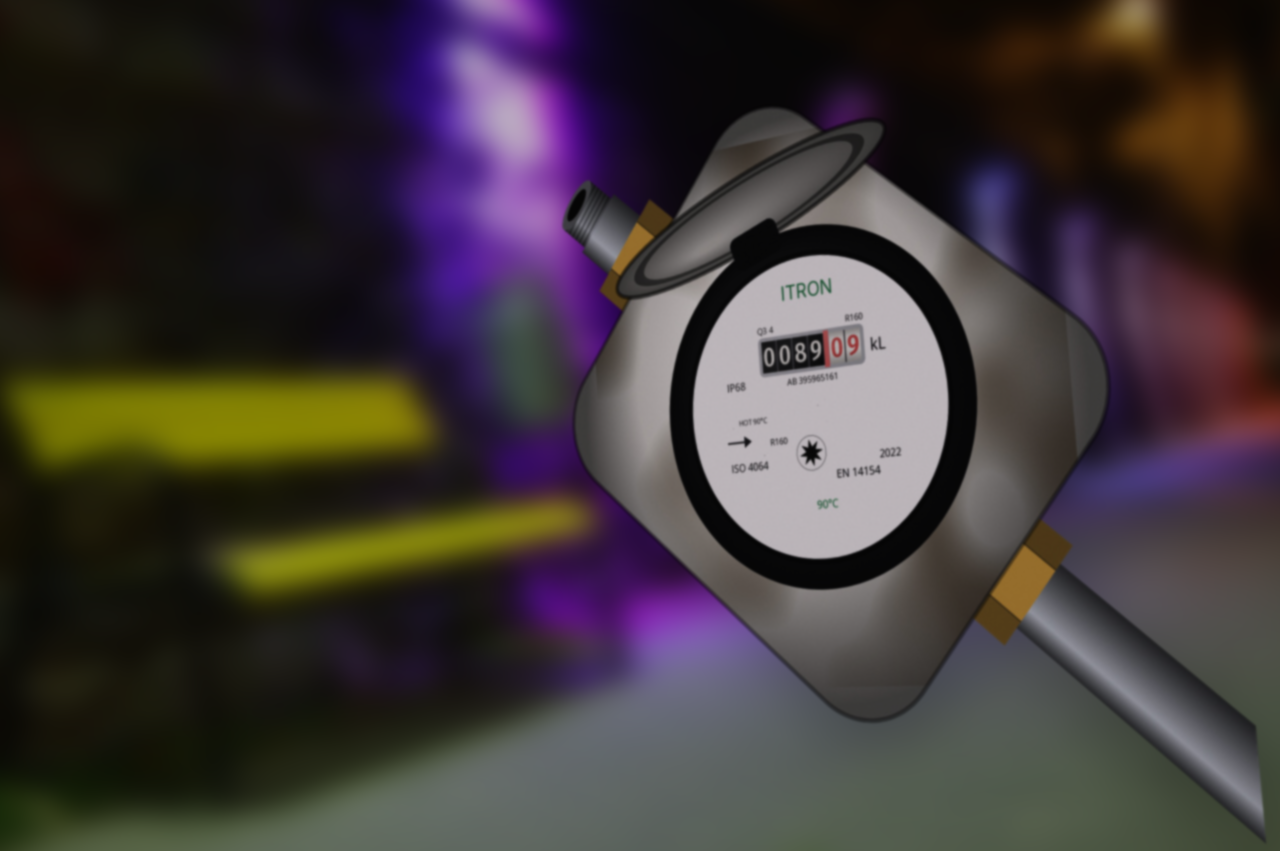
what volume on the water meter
89.09 kL
